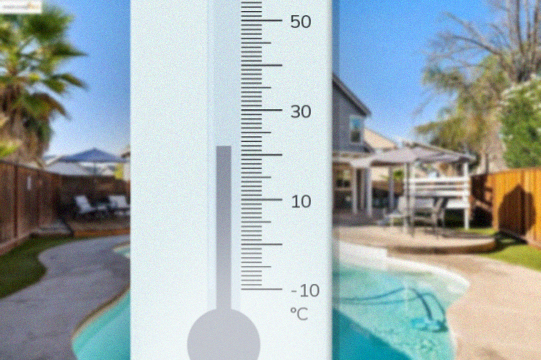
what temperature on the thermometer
22 °C
